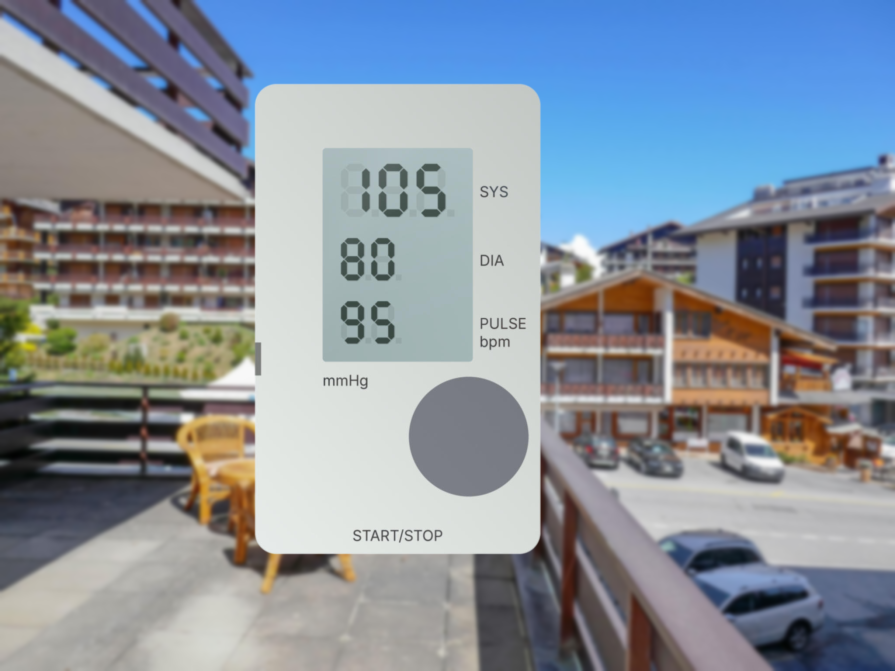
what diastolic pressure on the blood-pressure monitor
80 mmHg
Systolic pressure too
105 mmHg
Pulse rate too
95 bpm
